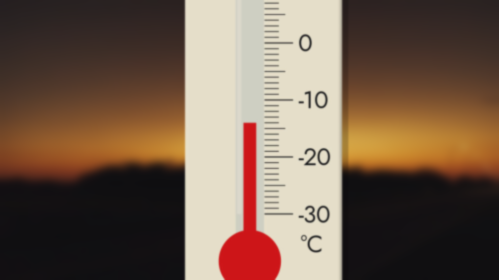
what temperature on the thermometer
-14 °C
